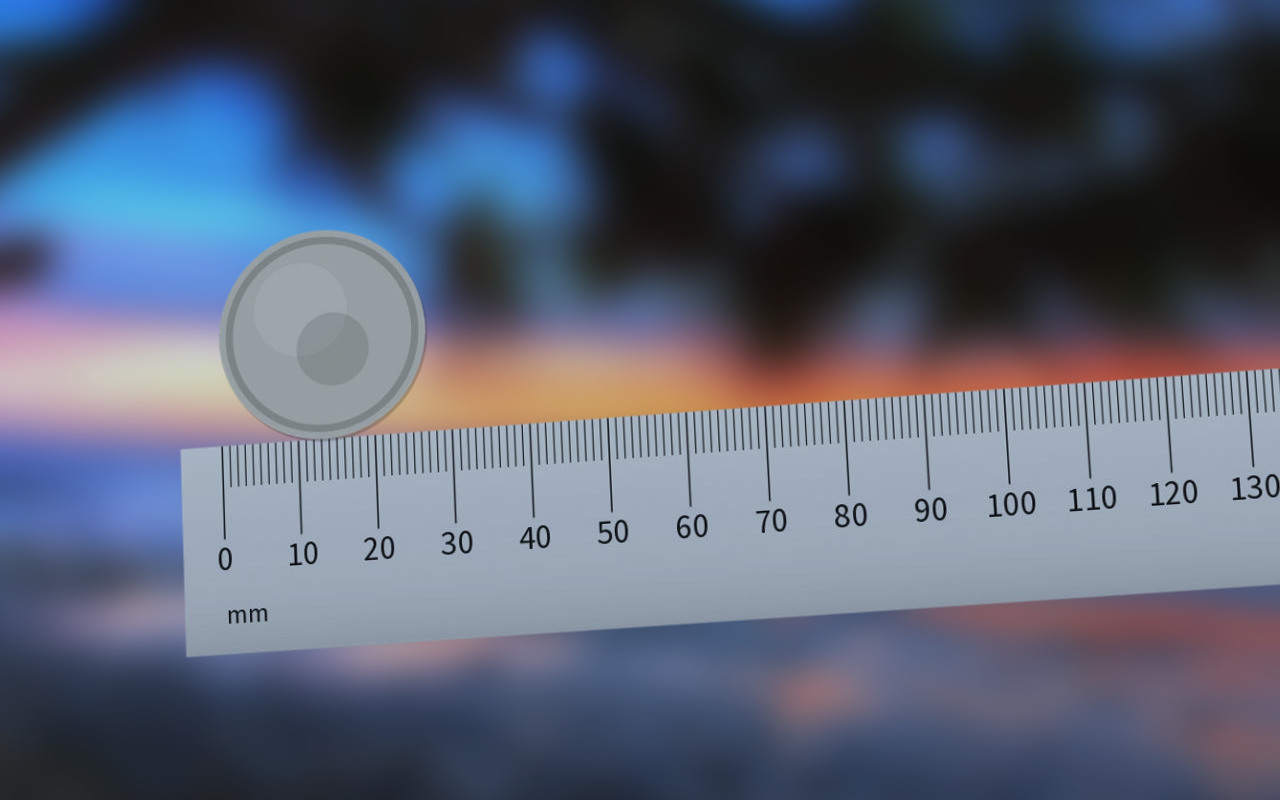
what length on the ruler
27 mm
